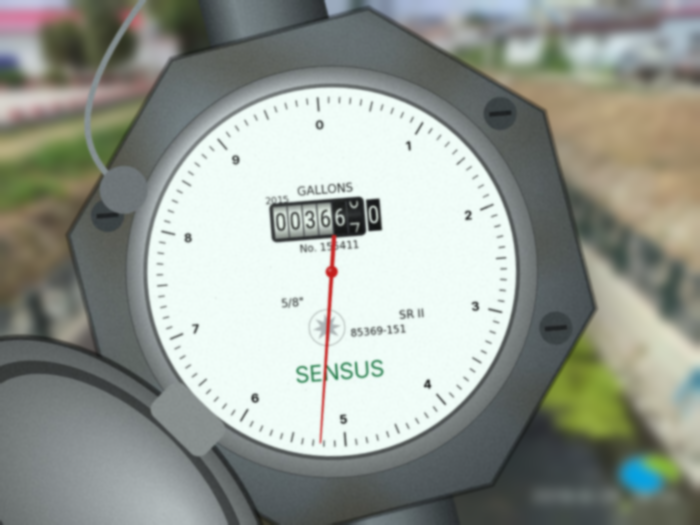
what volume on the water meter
36665.2 gal
